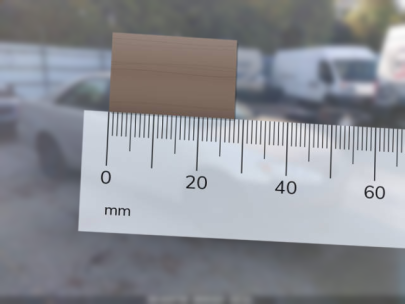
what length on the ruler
28 mm
